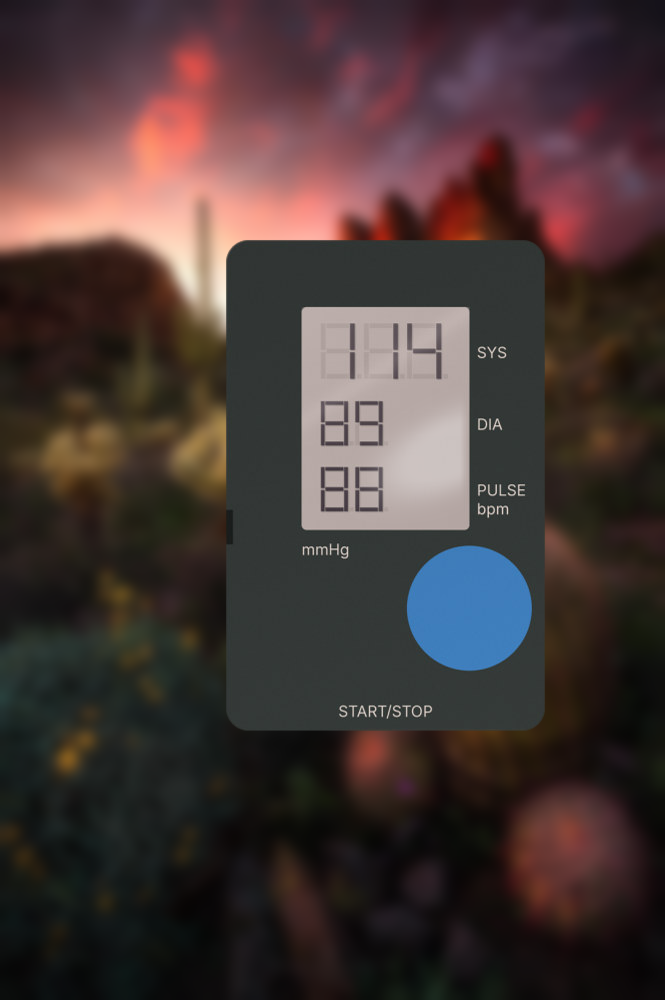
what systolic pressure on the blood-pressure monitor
114 mmHg
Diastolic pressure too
89 mmHg
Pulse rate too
88 bpm
